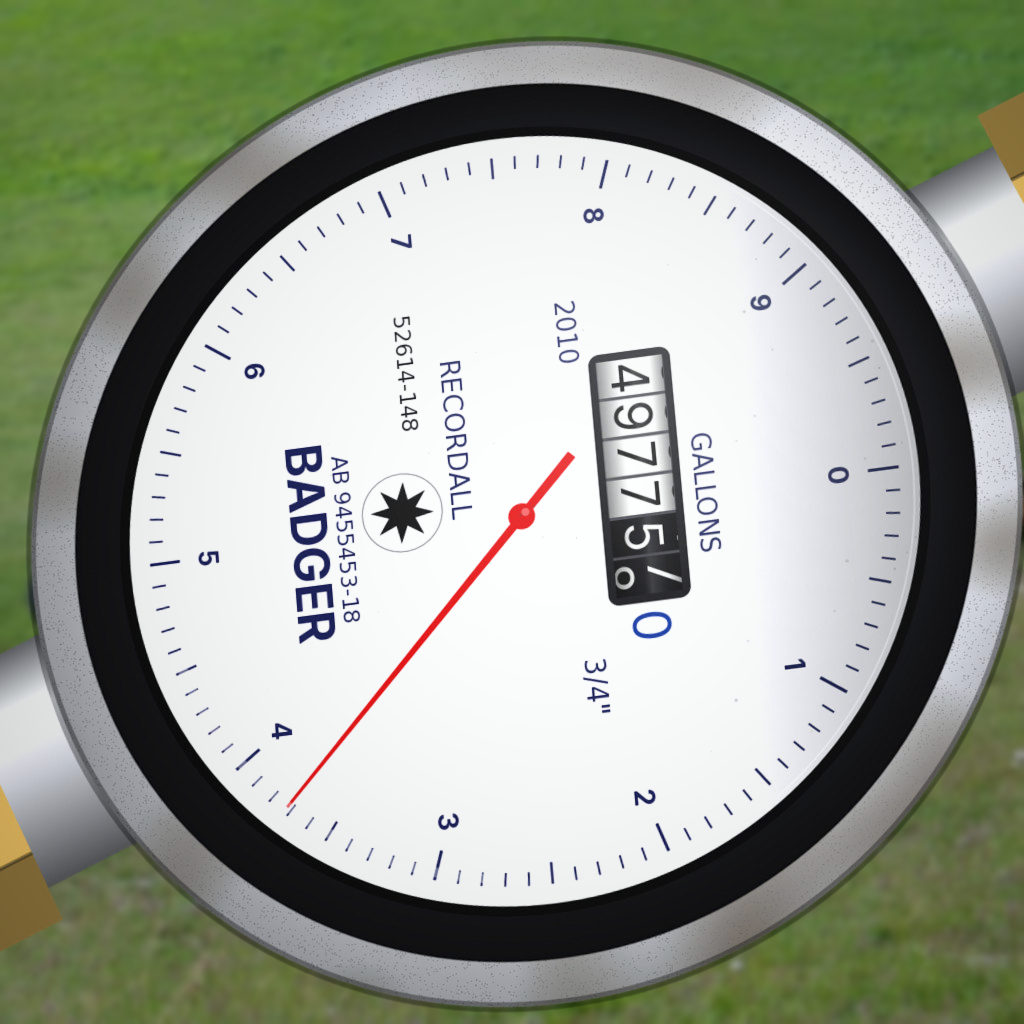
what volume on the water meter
4977573.7 gal
